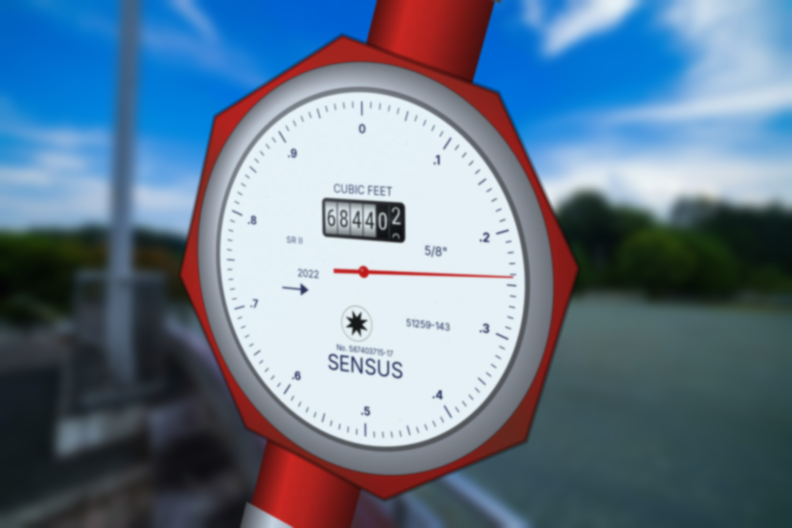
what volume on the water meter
684402.24 ft³
